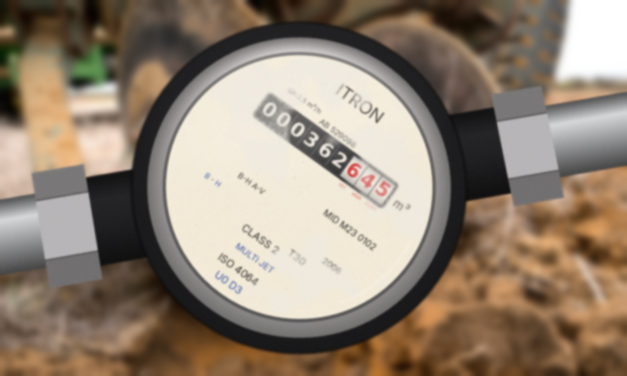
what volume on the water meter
362.645 m³
